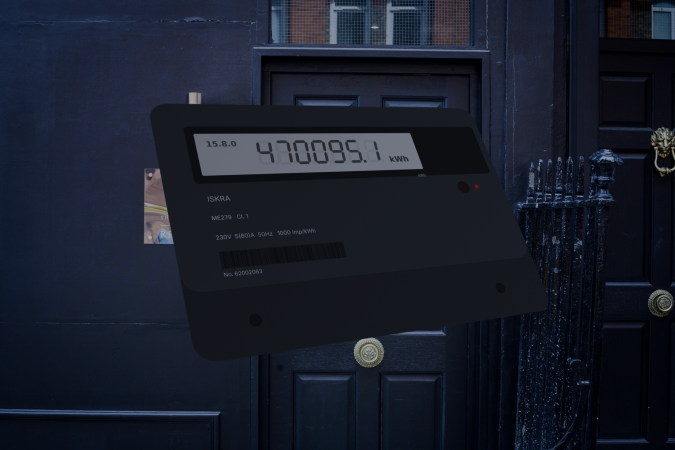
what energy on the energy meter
470095.1 kWh
